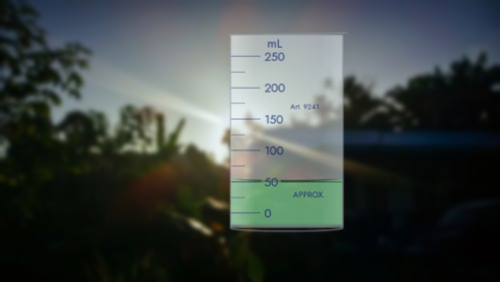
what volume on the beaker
50 mL
